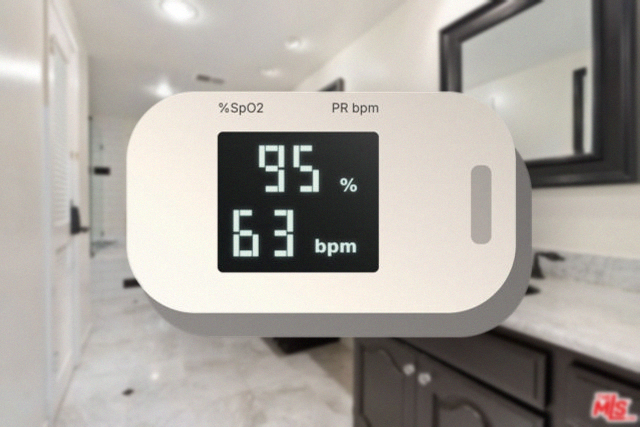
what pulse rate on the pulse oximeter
63 bpm
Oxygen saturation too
95 %
